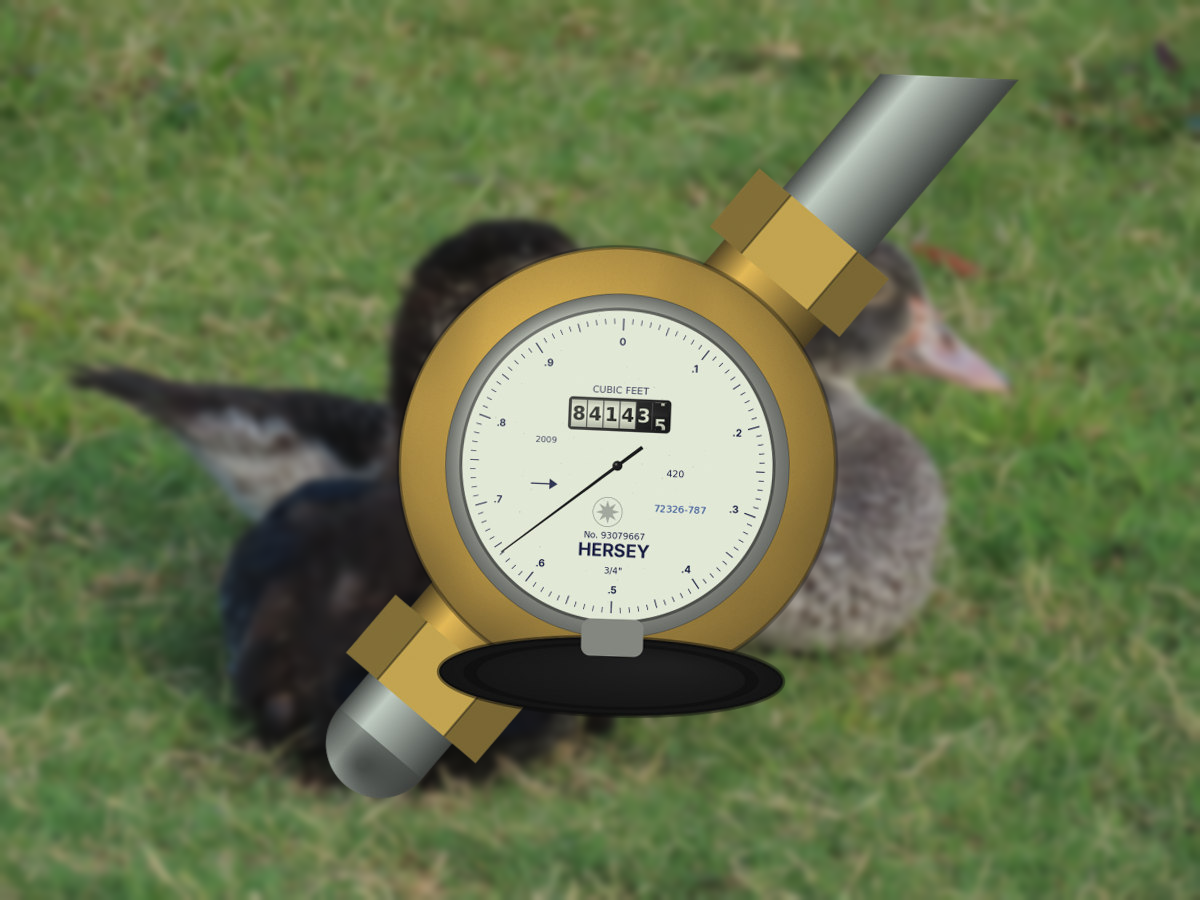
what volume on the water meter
841434.64 ft³
